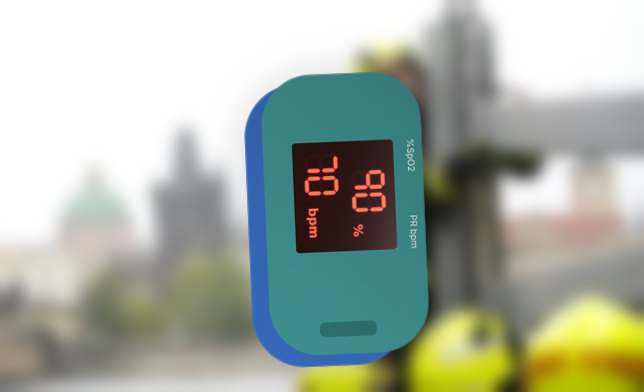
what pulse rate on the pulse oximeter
70 bpm
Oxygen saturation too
90 %
